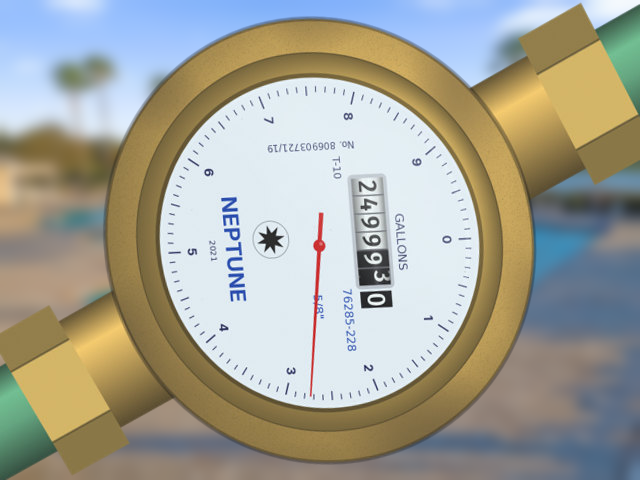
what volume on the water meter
2499932.7 gal
